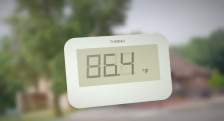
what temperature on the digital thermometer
86.4 °F
